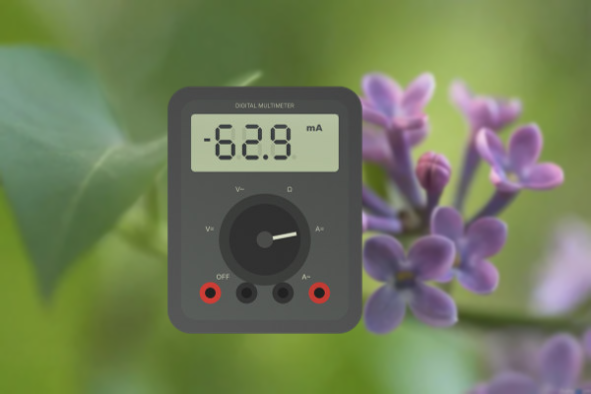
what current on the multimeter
-62.9 mA
